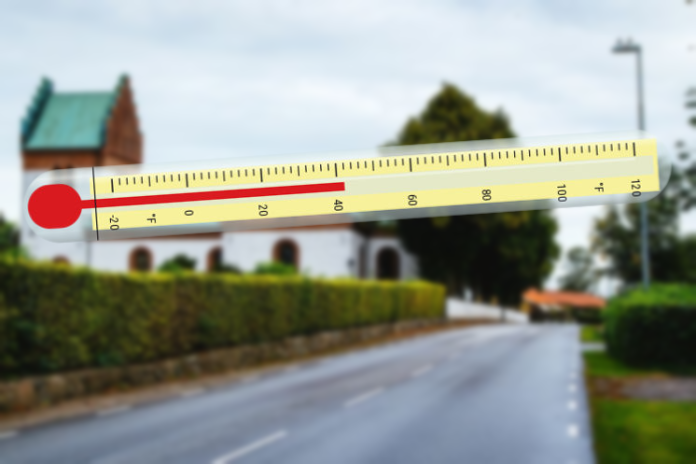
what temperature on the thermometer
42 °F
